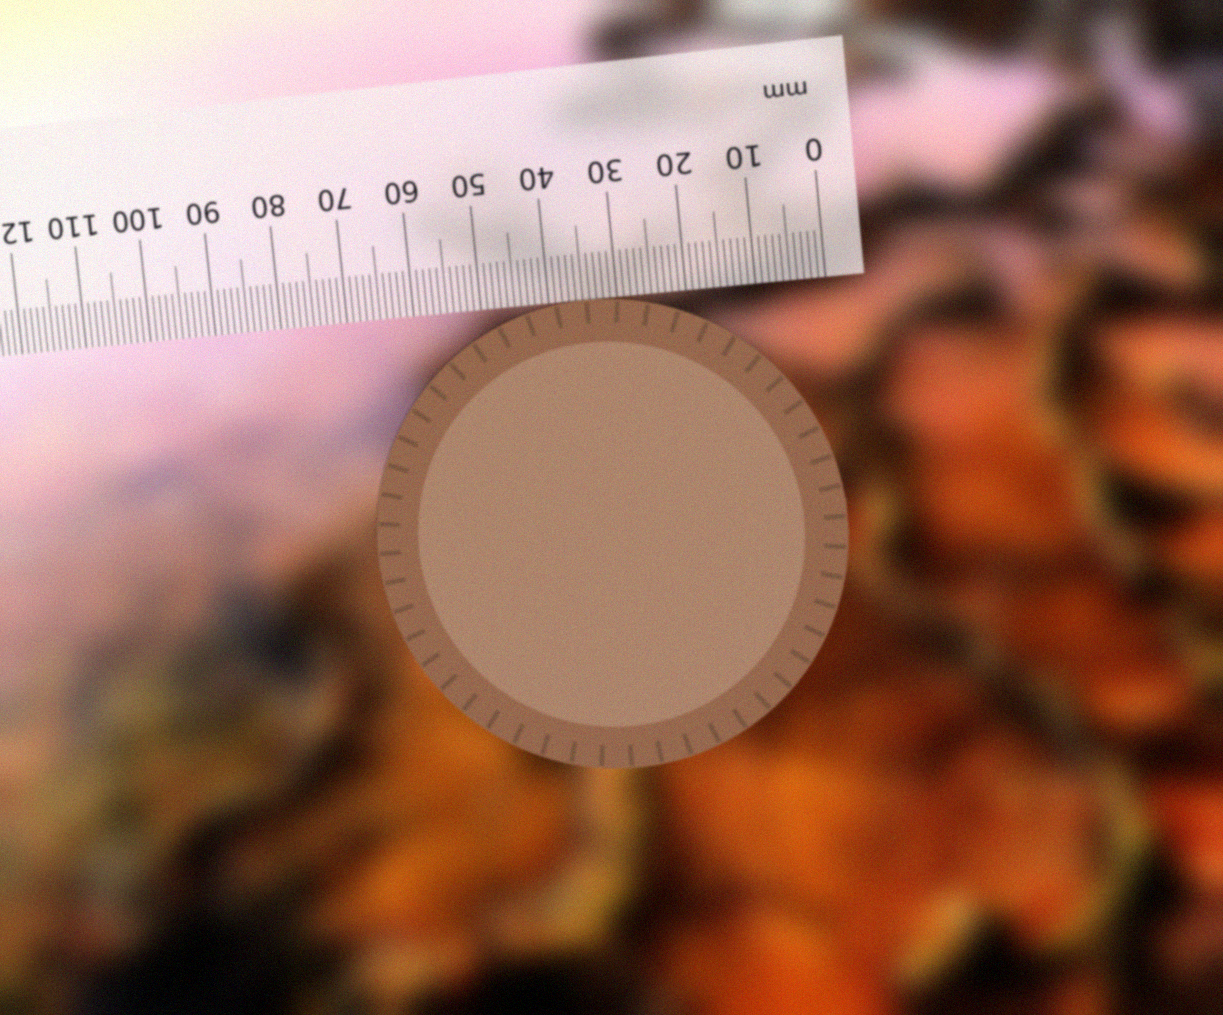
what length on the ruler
69 mm
